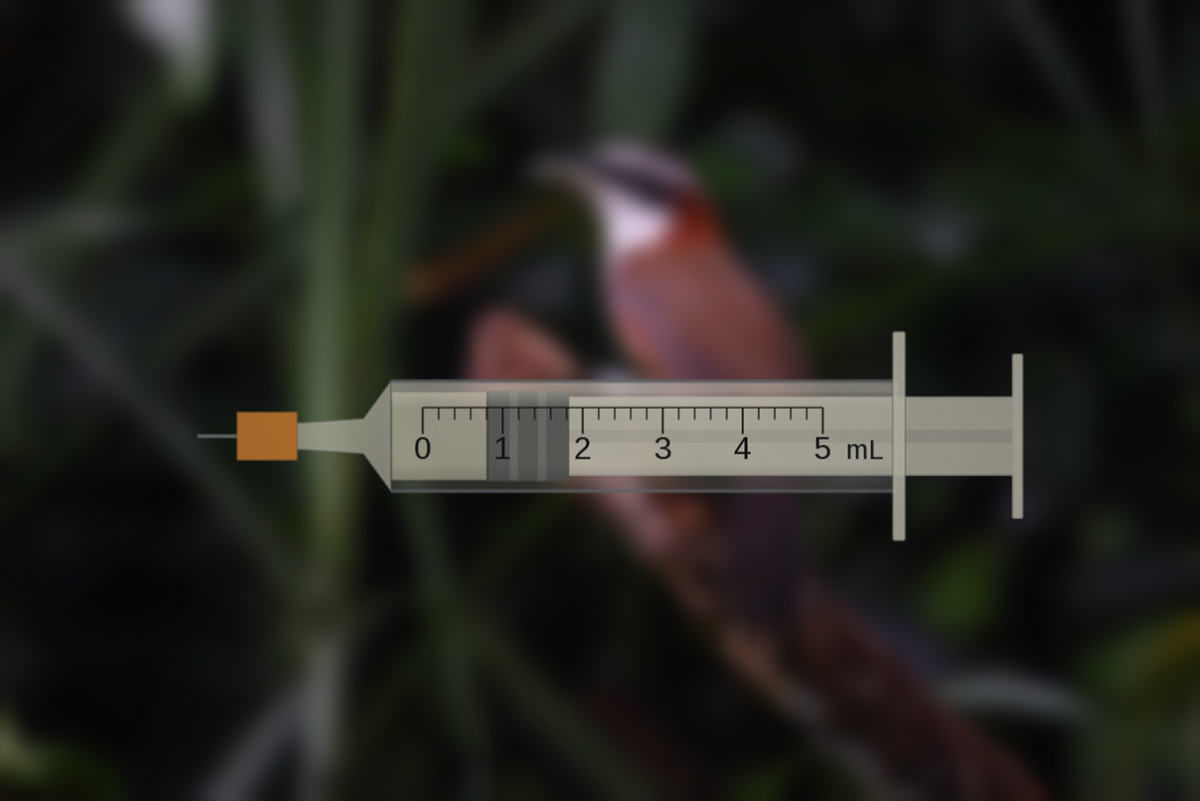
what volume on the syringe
0.8 mL
